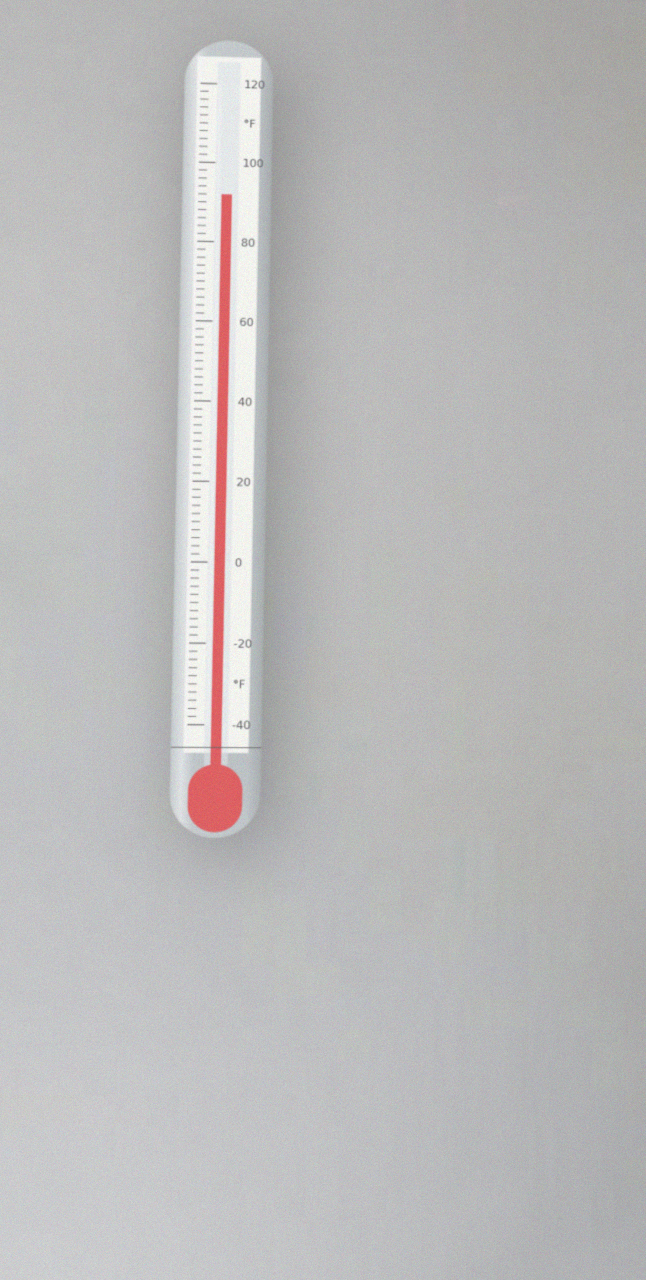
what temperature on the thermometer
92 °F
